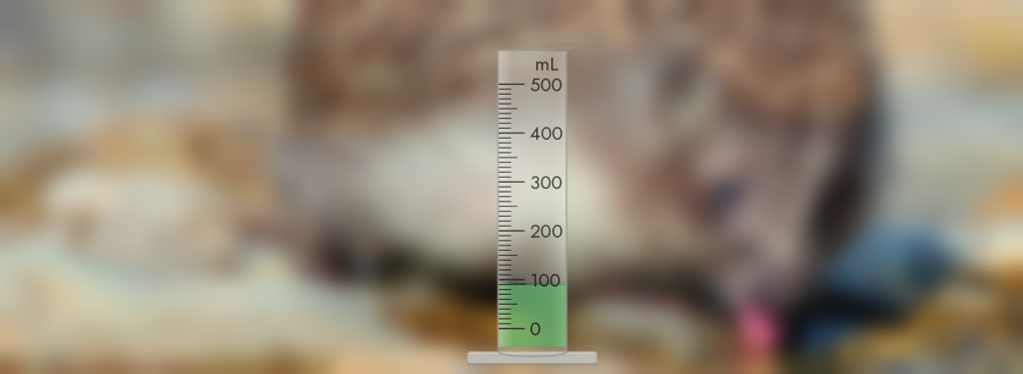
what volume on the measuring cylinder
90 mL
